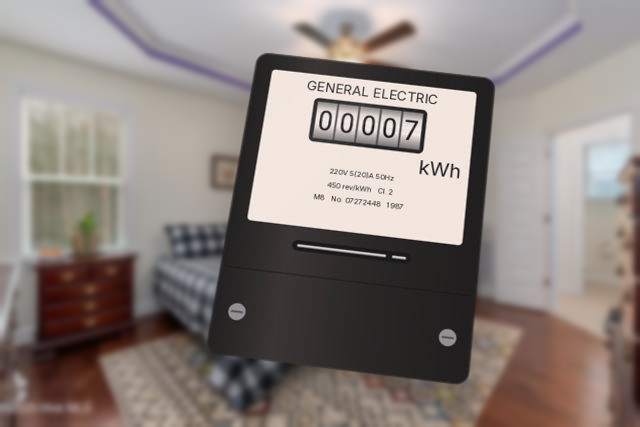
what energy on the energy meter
7 kWh
